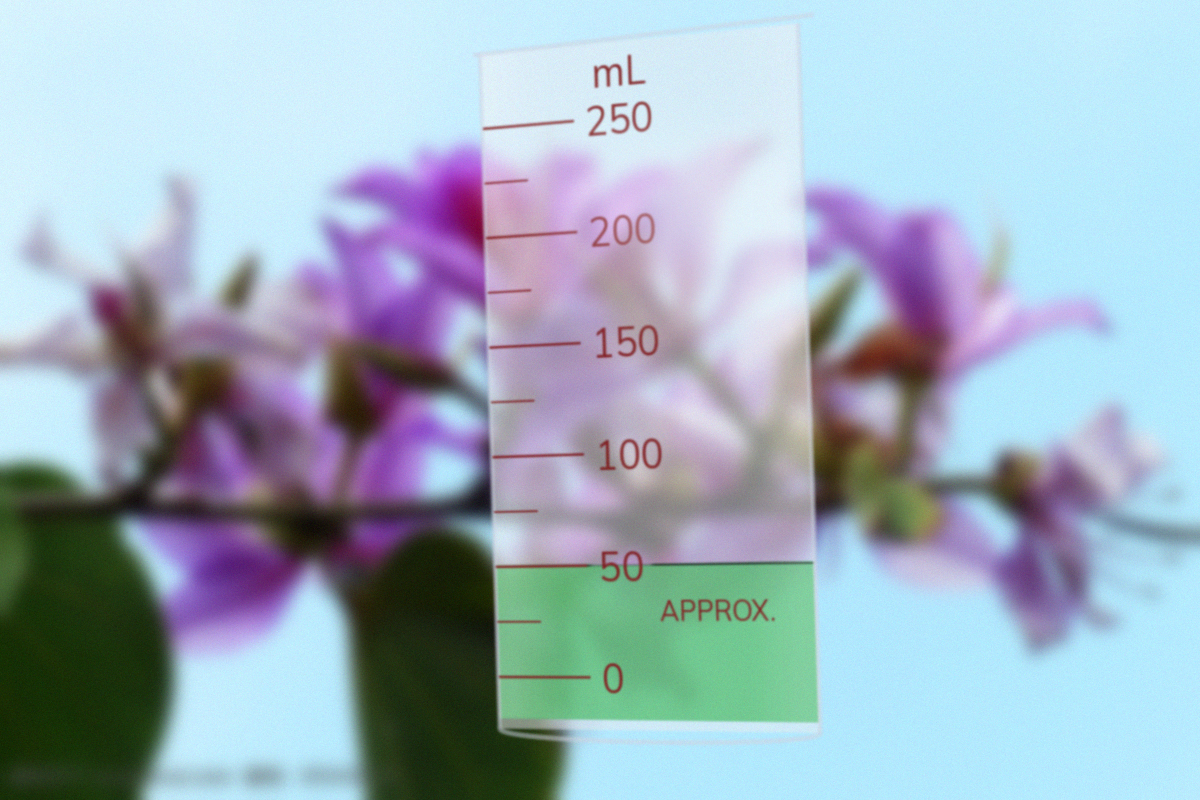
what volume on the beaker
50 mL
